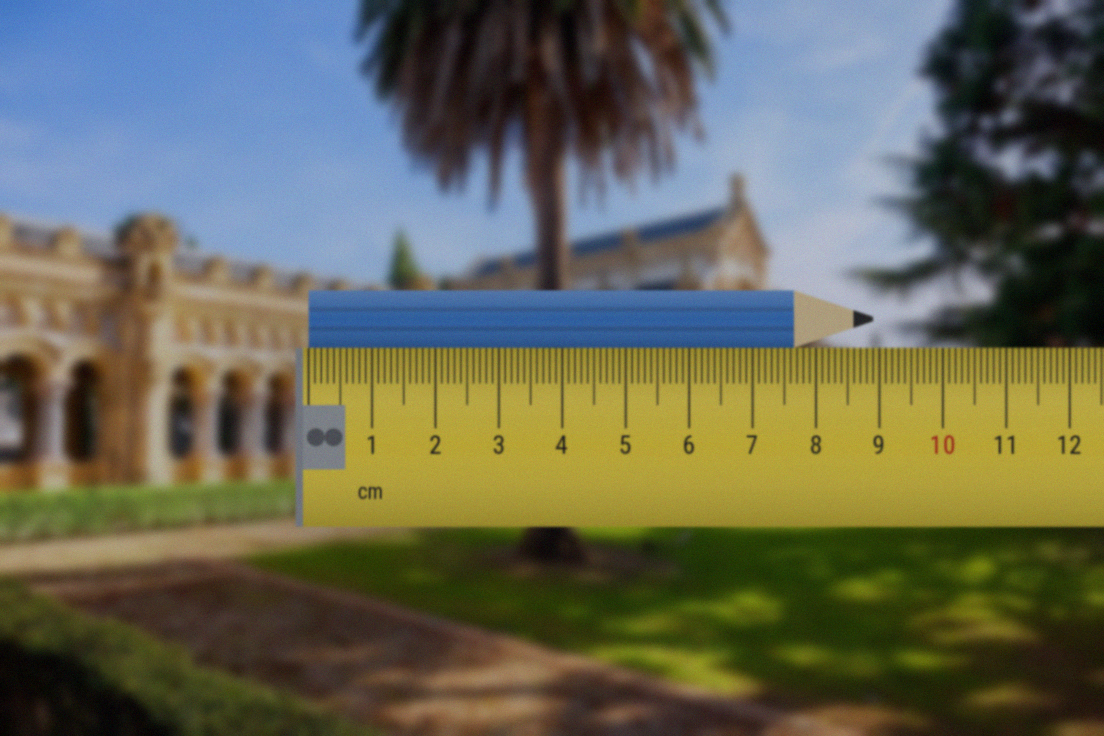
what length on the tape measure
8.9 cm
